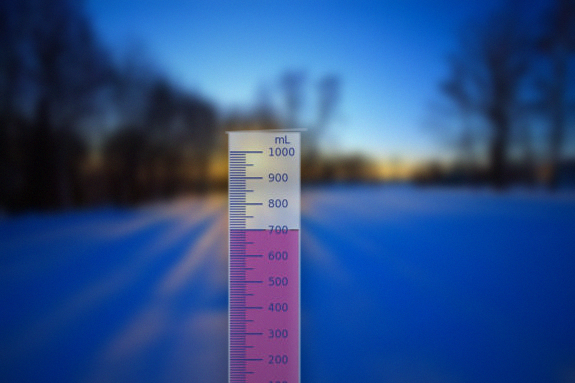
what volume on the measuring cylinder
700 mL
